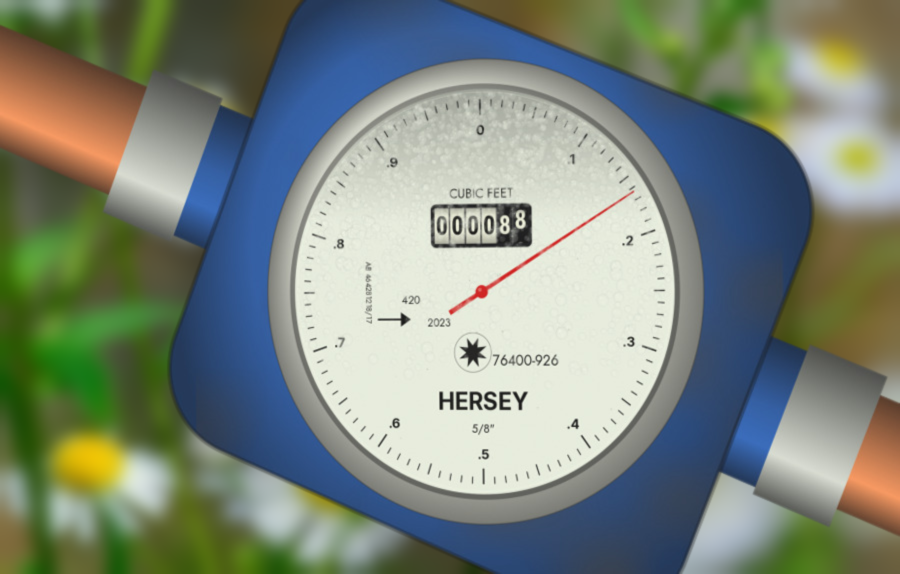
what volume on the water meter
88.16 ft³
